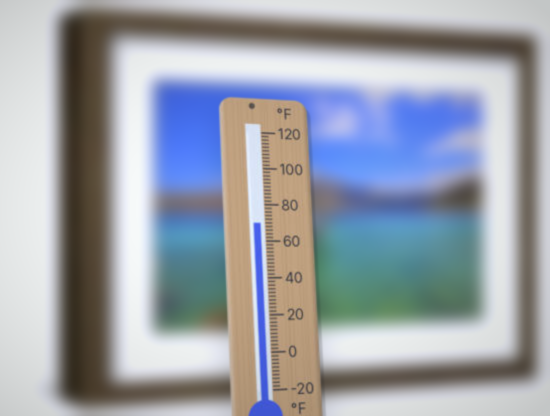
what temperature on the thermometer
70 °F
